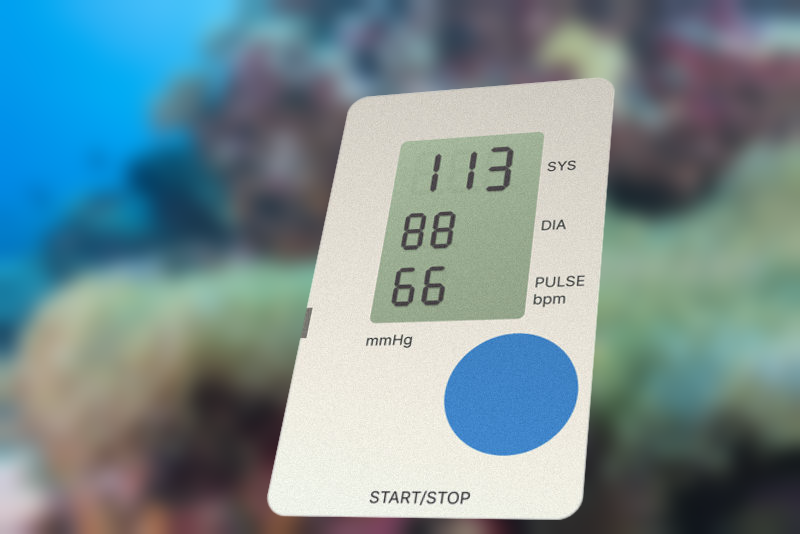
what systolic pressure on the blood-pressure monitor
113 mmHg
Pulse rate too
66 bpm
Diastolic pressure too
88 mmHg
